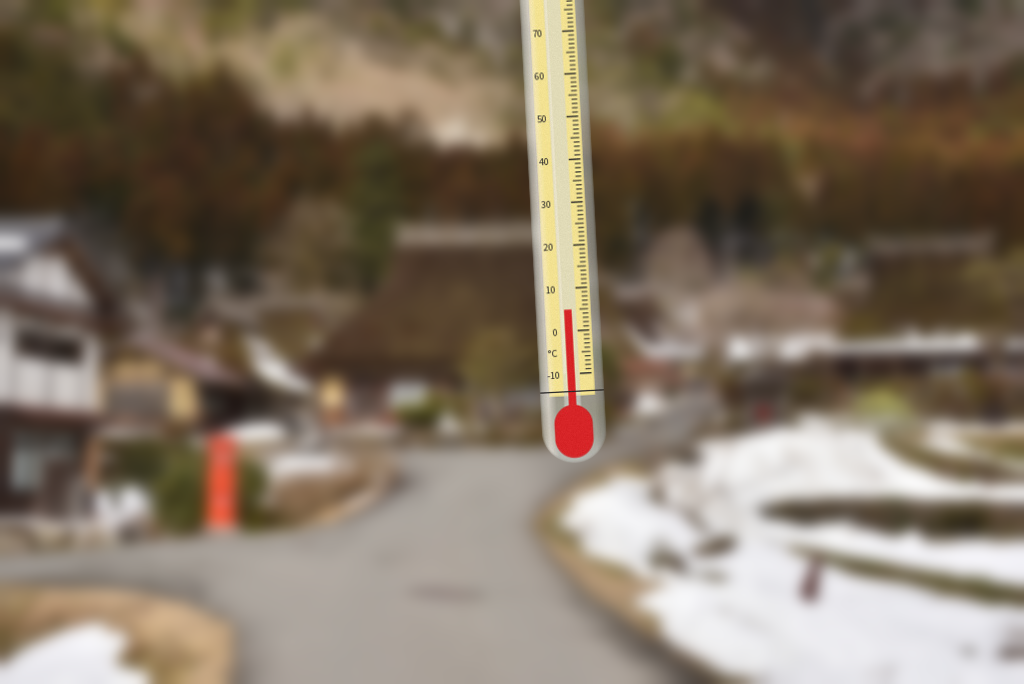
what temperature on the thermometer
5 °C
